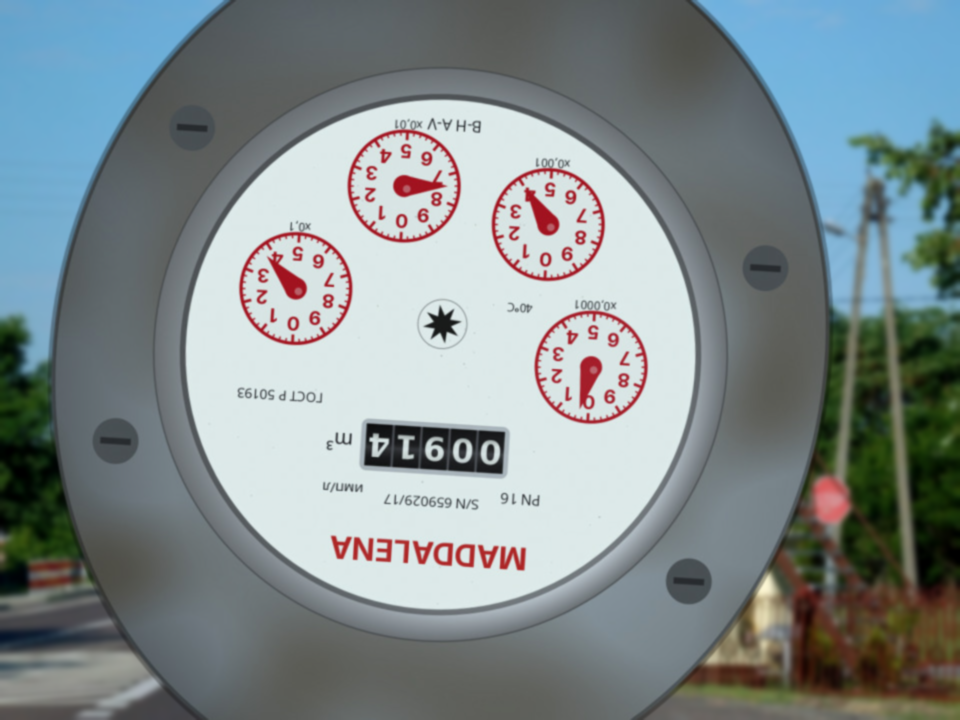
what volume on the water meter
914.3740 m³
